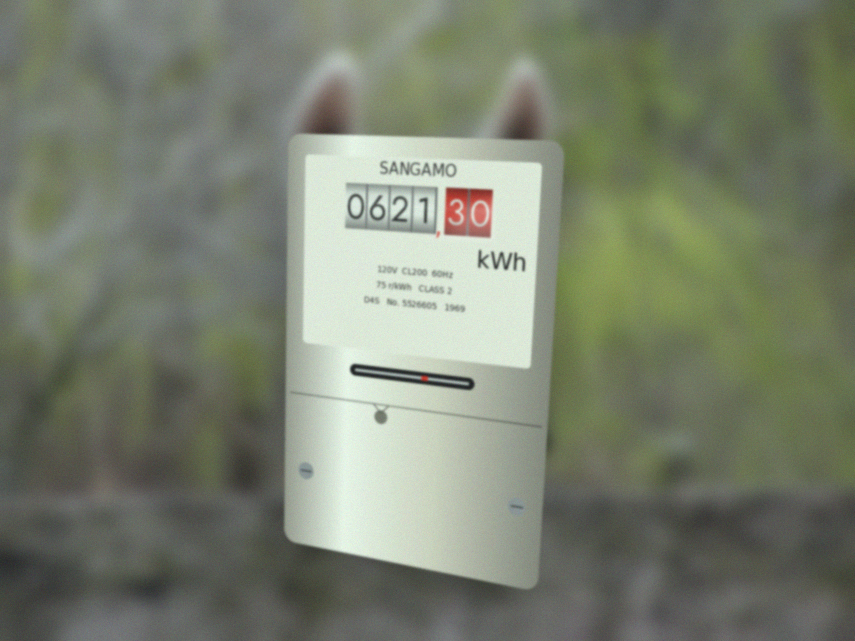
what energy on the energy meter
621.30 kWh
